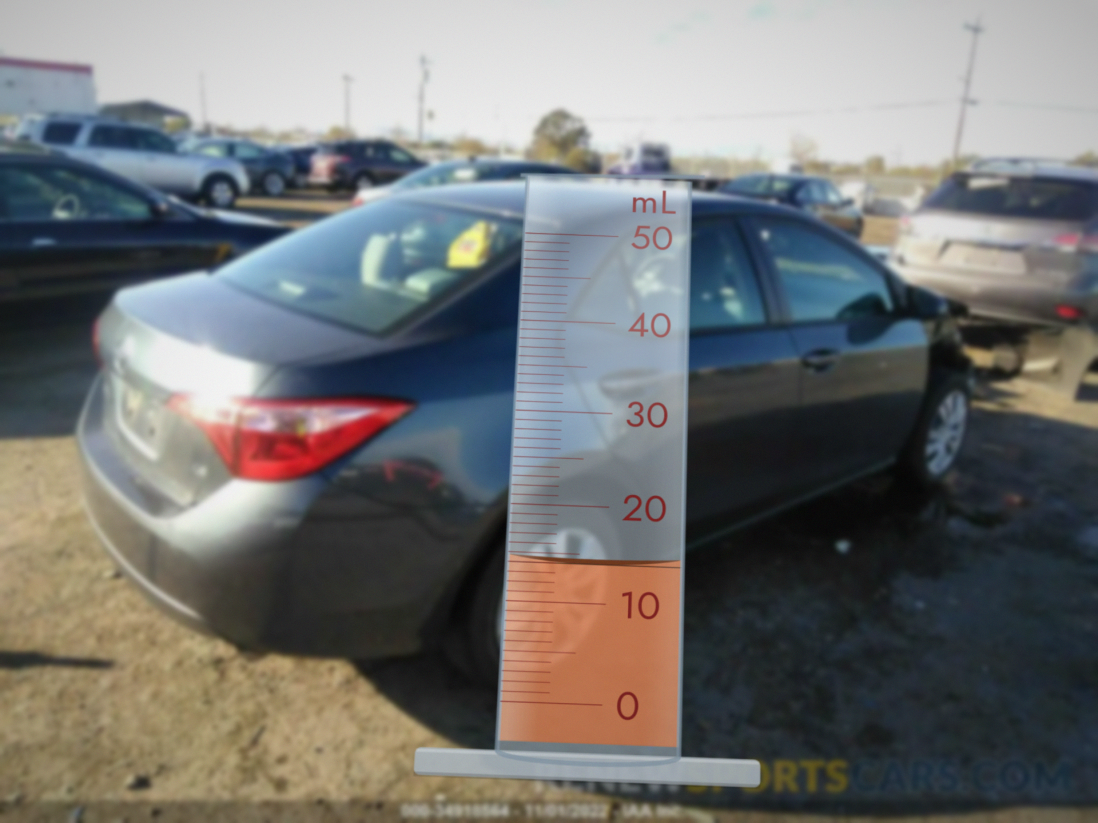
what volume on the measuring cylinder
14 mL
